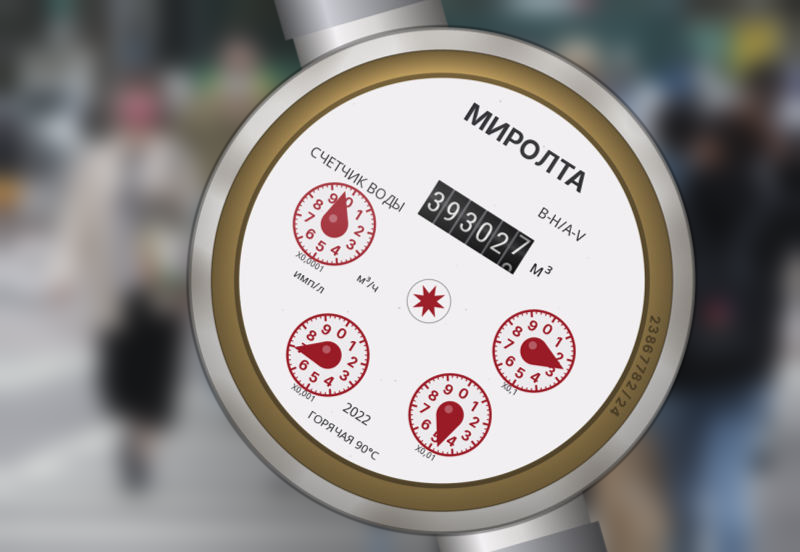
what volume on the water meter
393027.2469 m³
